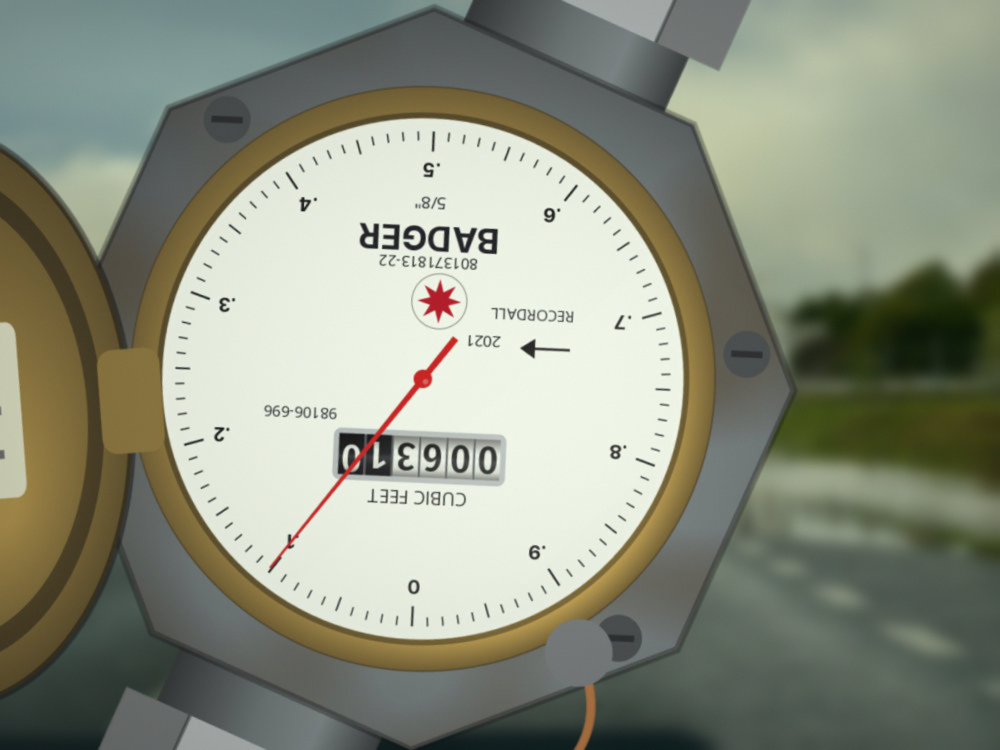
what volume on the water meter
6310.10 ft³
